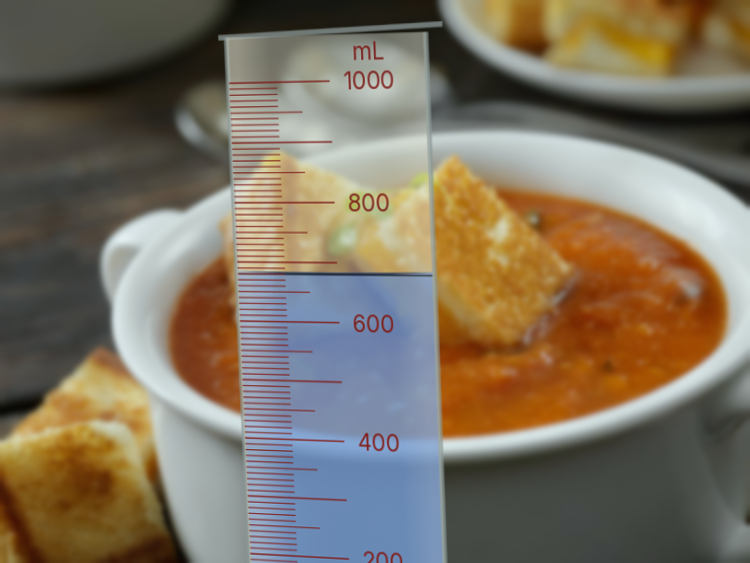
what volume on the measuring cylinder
680 mL
